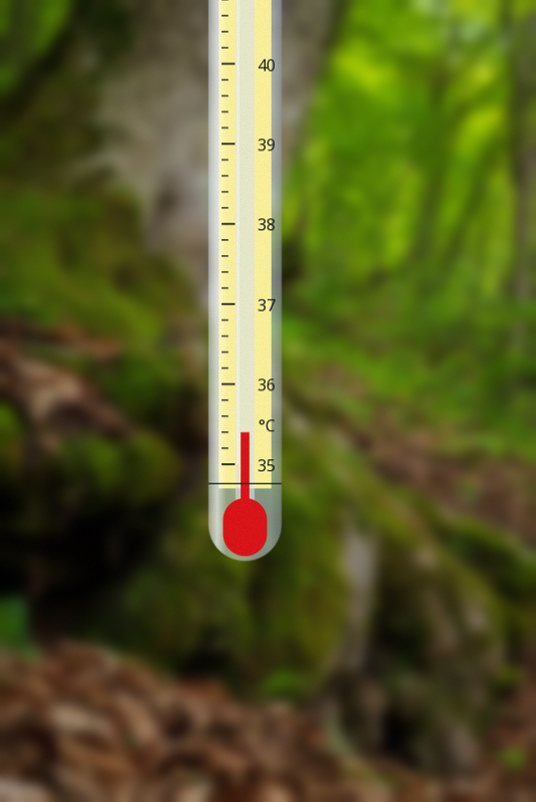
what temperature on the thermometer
35.4 °C
